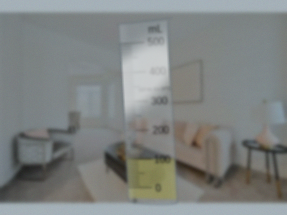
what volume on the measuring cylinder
100 mL
